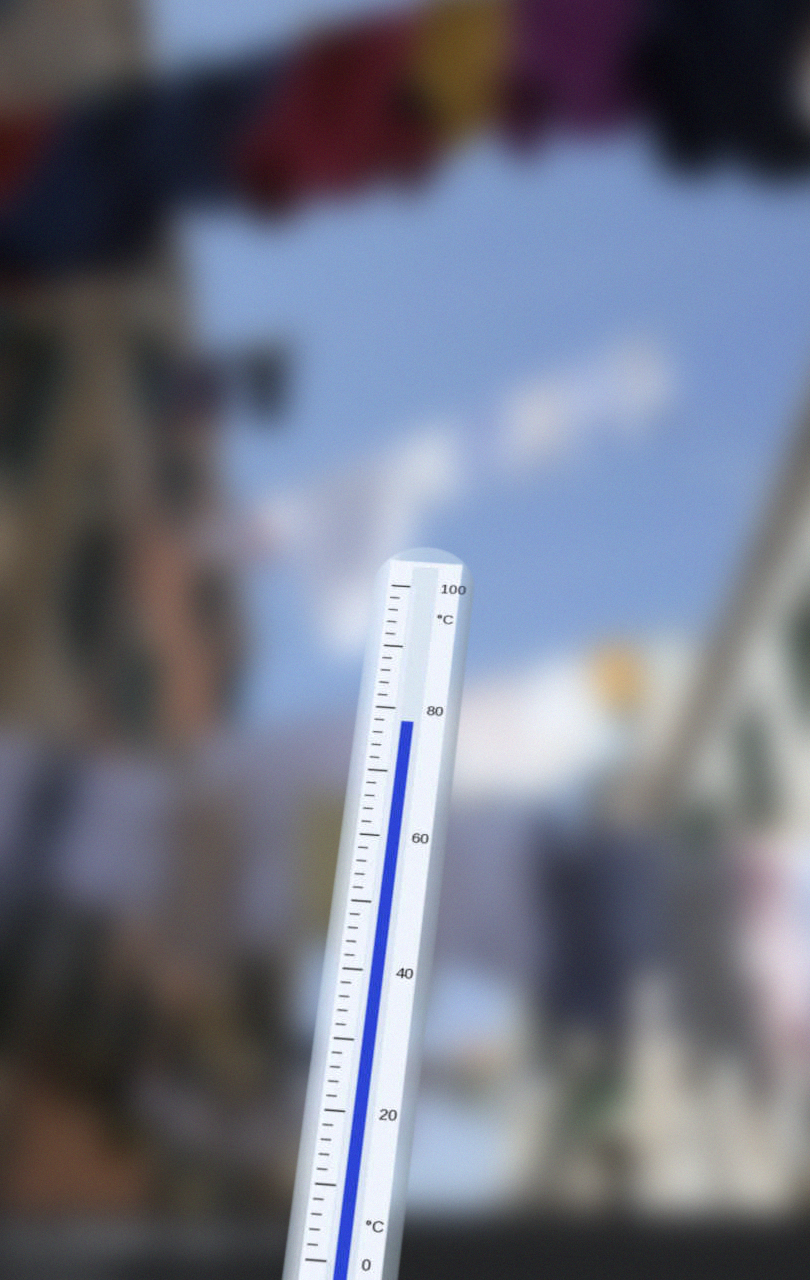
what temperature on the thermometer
78 °C
